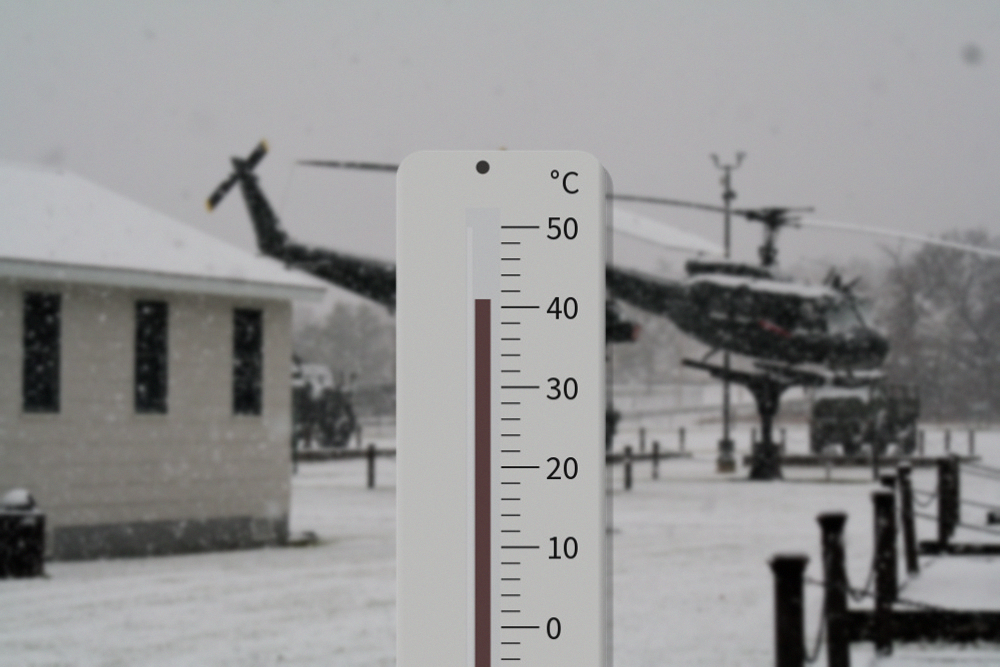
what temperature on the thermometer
41 °C
